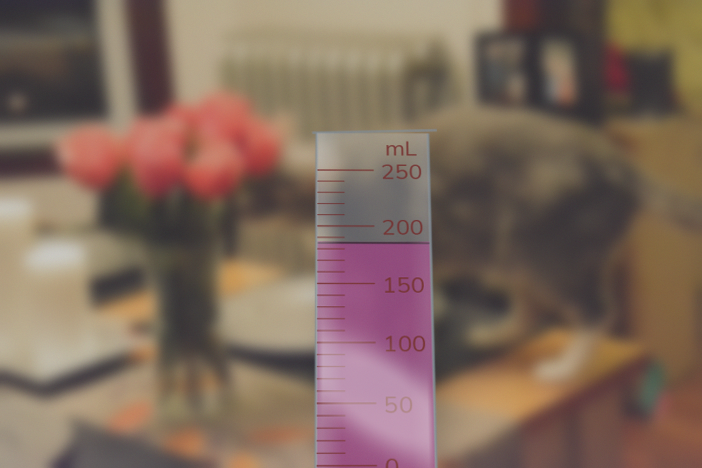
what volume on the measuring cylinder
185 mL
